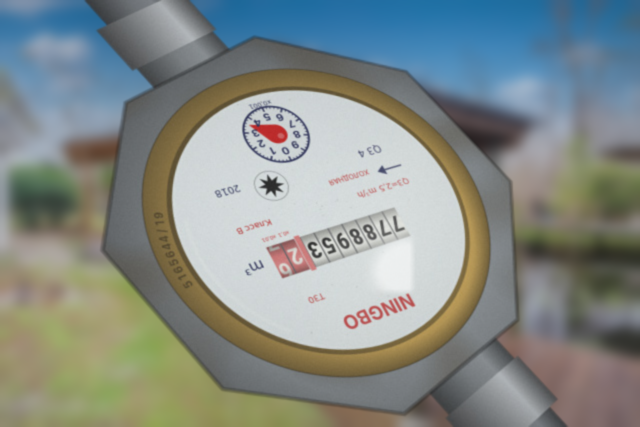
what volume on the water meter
7788953.263 m³
